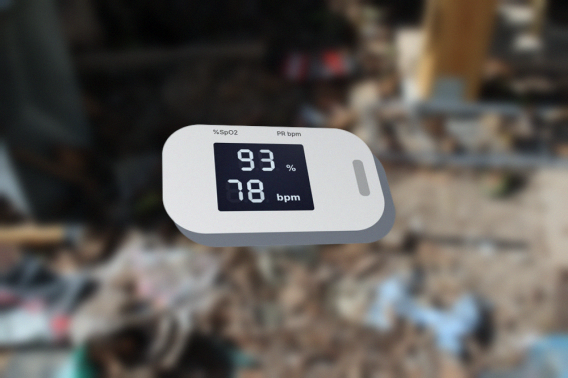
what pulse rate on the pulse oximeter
78 bpm
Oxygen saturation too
93 %
